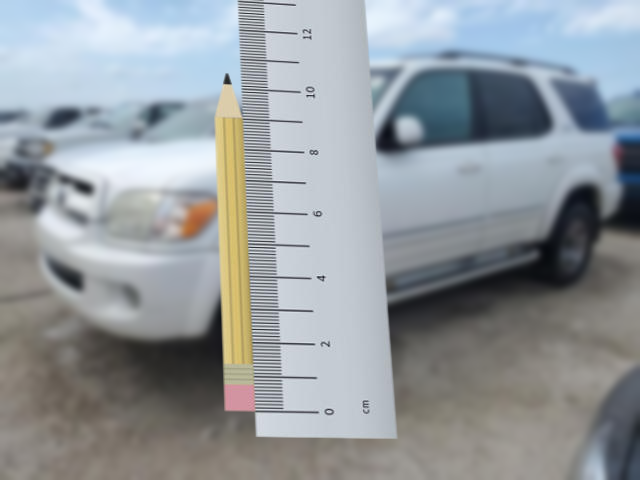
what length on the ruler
10.5 cm
